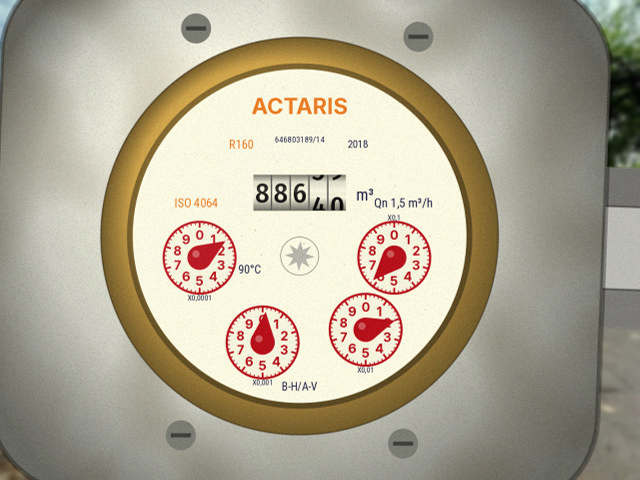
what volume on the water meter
88639.6201 m³
